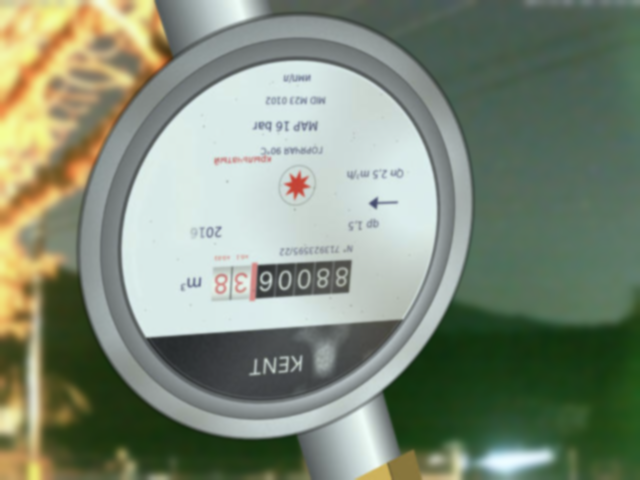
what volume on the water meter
88006.38 m³
